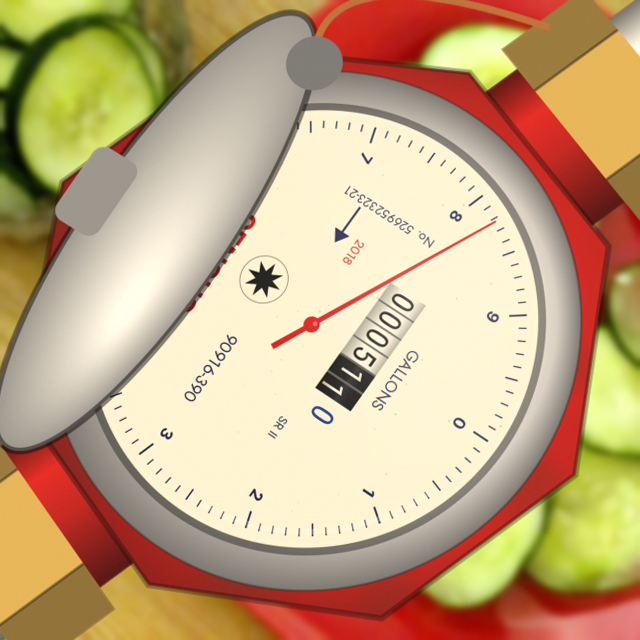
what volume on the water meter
5108.2 gal
